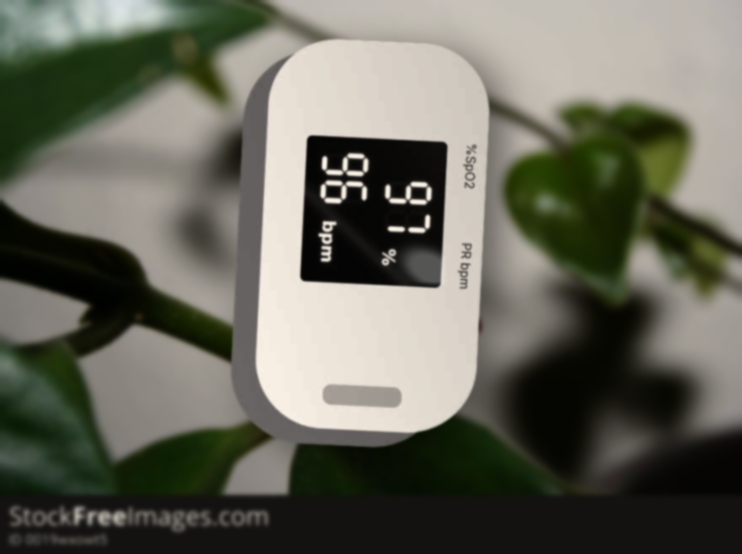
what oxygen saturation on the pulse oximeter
97 %
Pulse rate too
96 bpm
